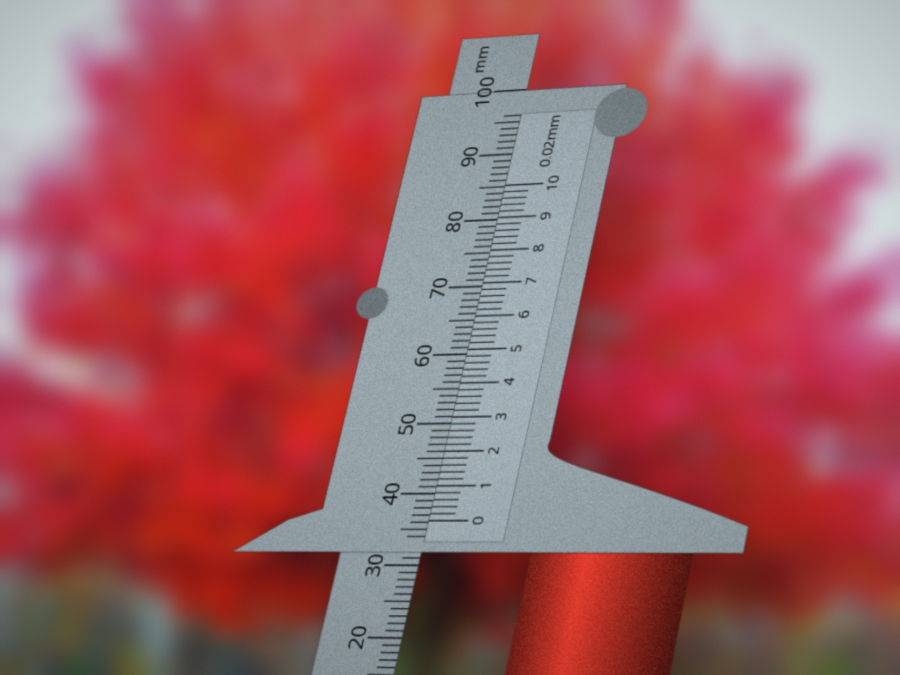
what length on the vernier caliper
36.2 mm
